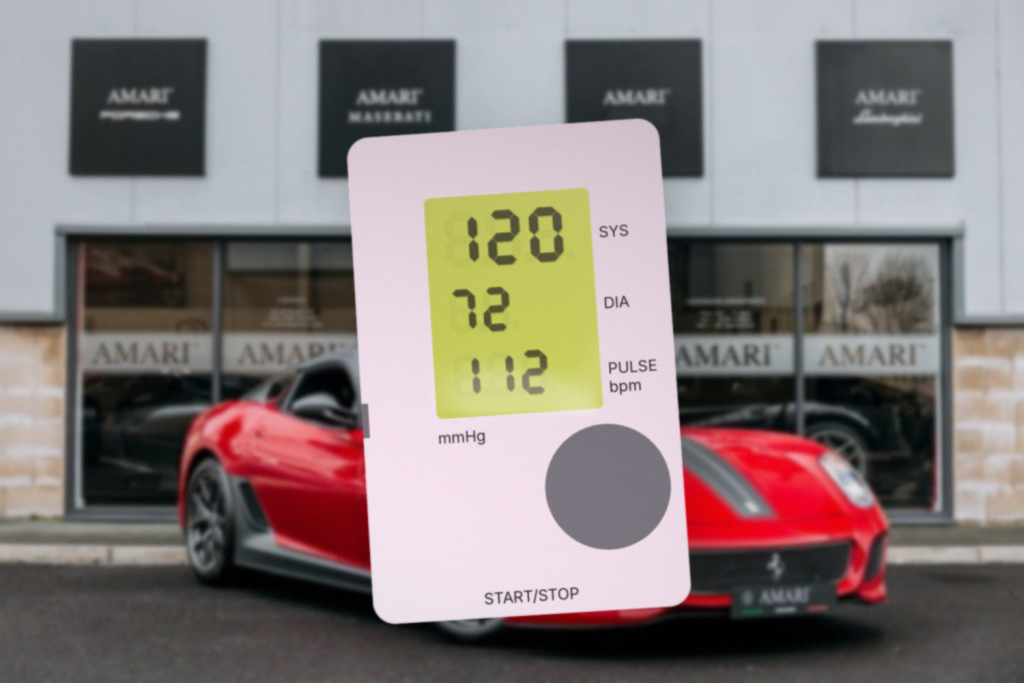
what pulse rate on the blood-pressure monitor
112 bpm
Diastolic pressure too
72 mmHg
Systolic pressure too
120 mmHg
